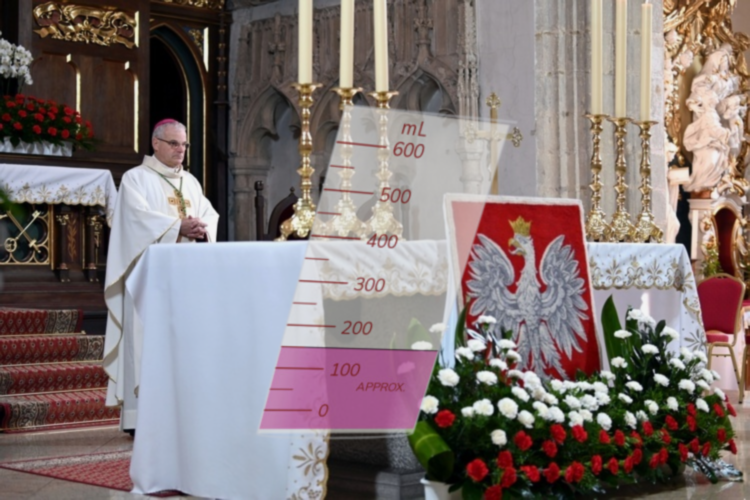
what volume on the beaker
150 mL
